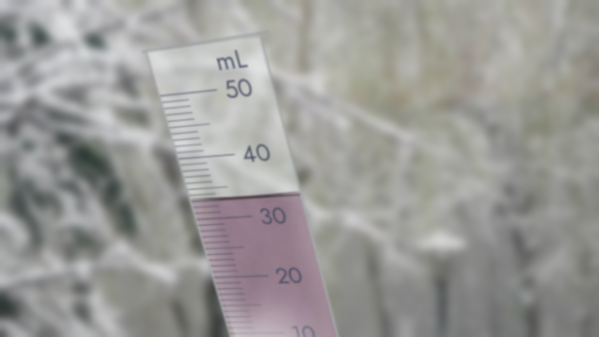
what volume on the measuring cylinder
33 mL
